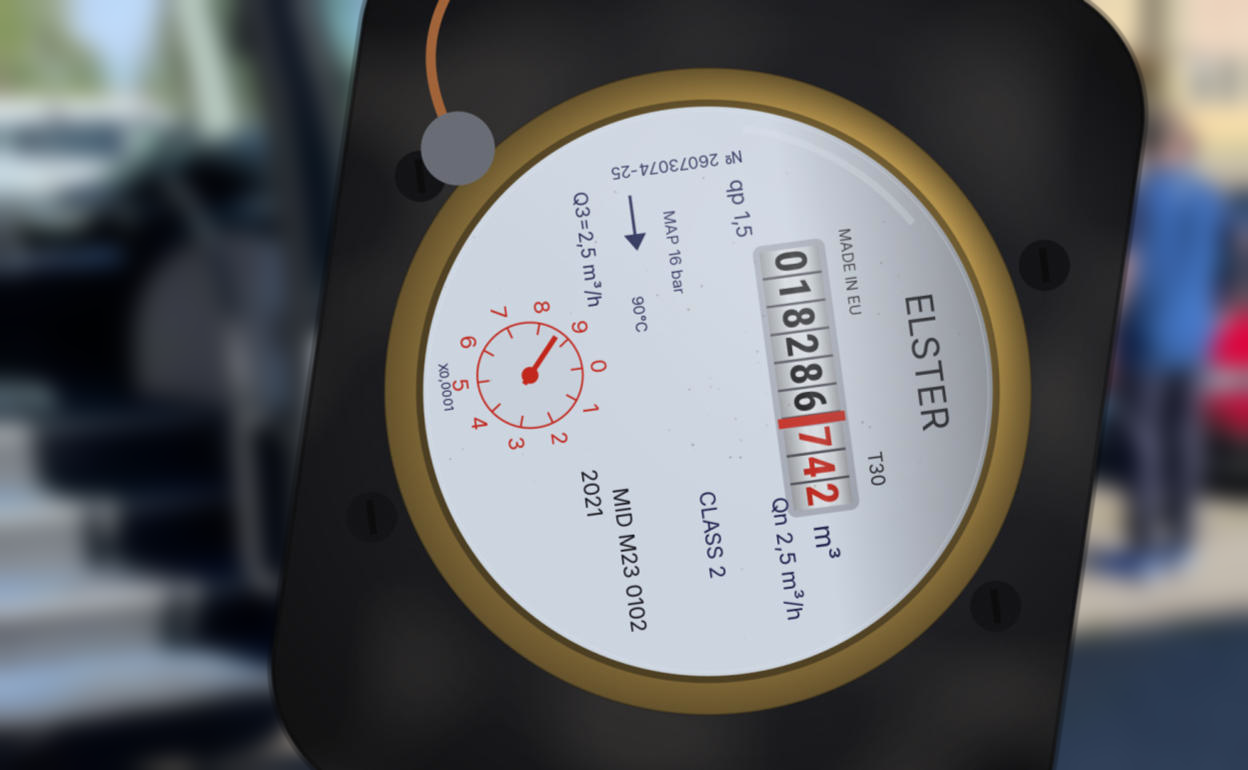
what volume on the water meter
18286.7428 m³
